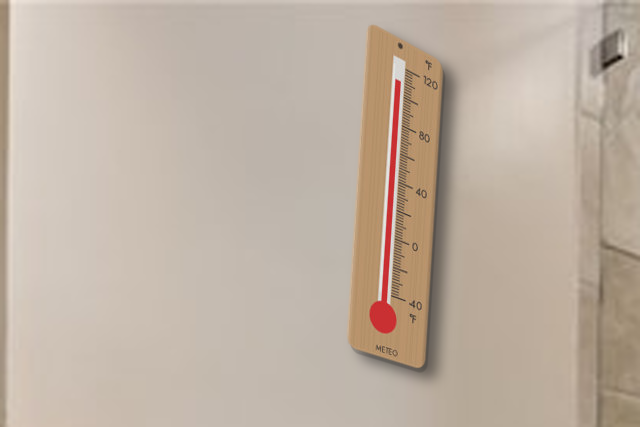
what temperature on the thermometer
110 °F
